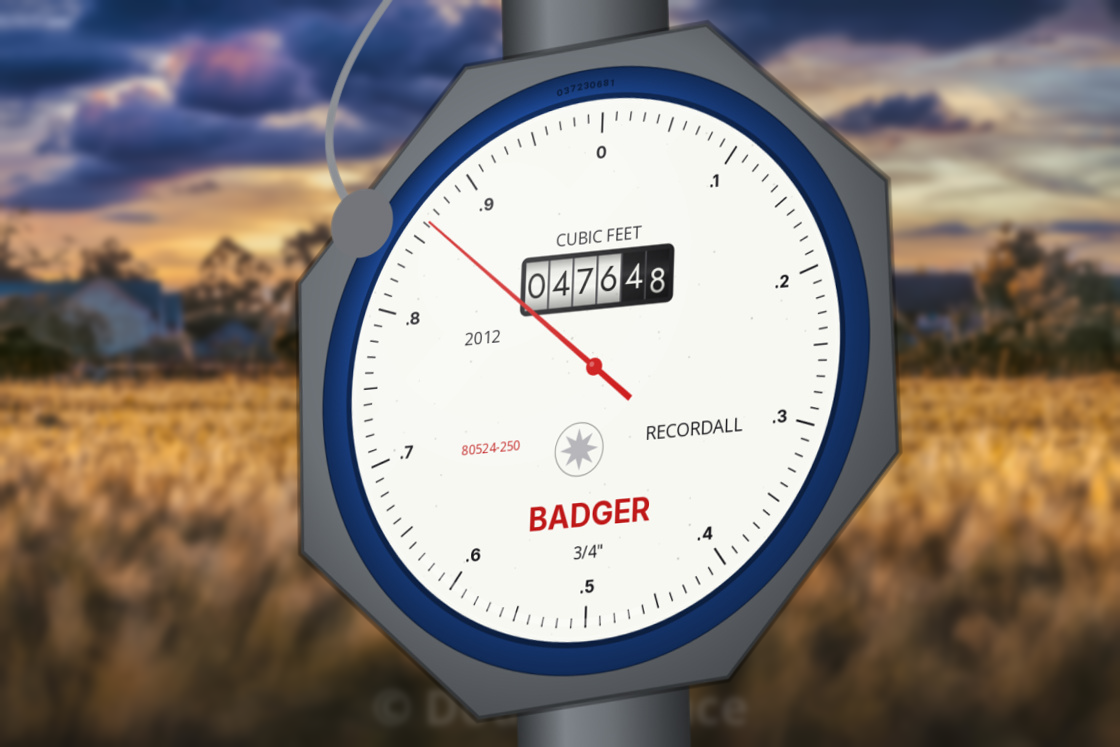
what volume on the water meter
47647.86 ft³
